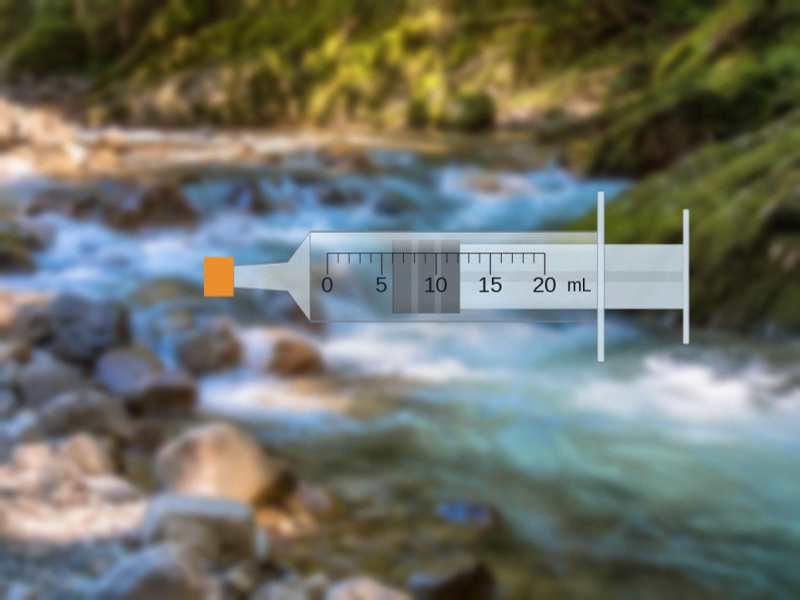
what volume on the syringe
6 mL
